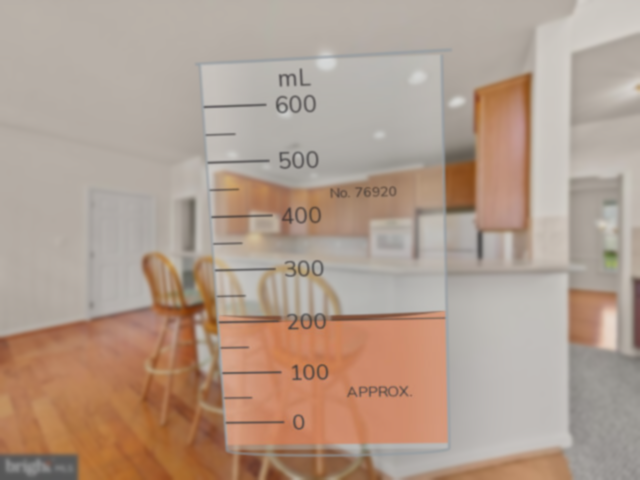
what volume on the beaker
200 mL
